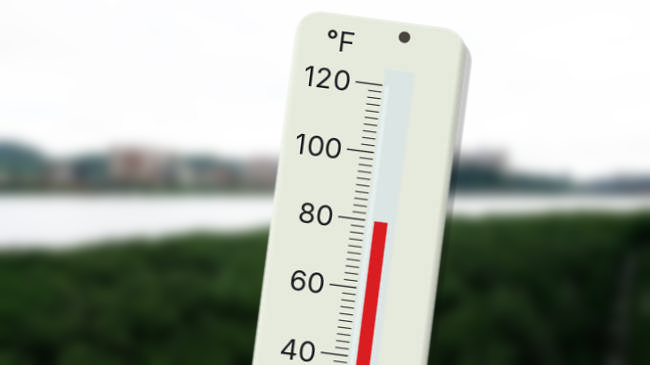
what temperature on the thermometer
80 °F
